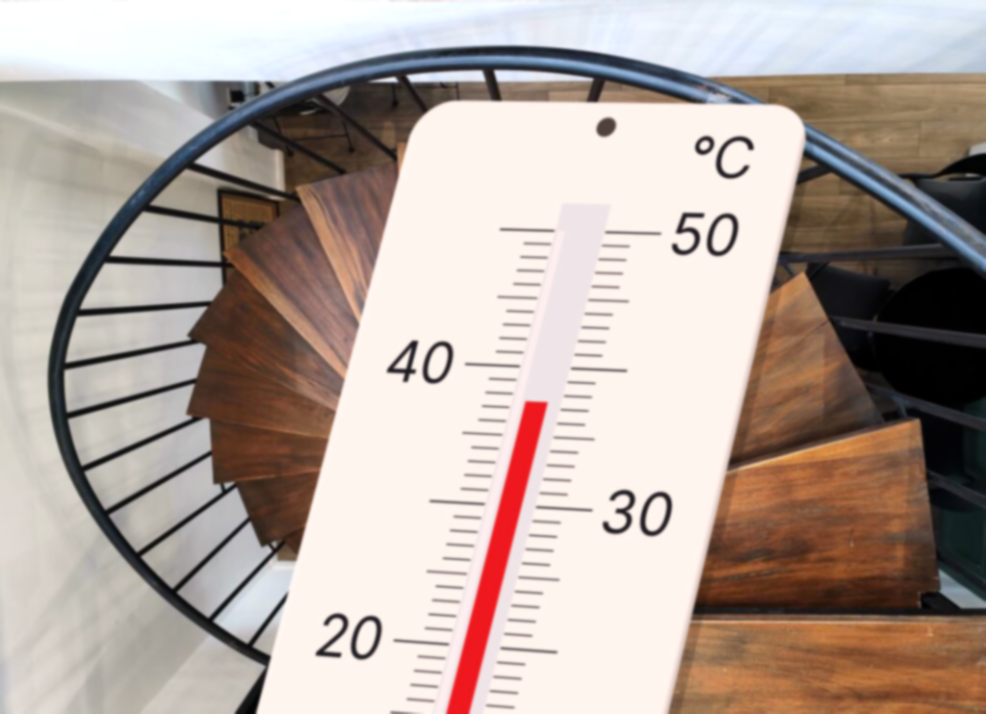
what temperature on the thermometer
37.5 °C
